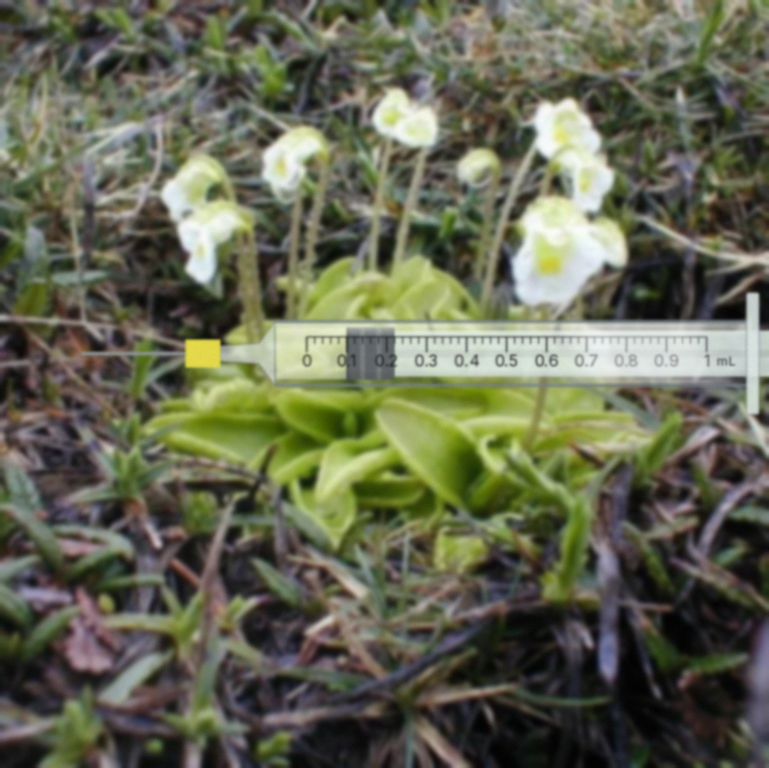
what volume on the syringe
0.1 mL
